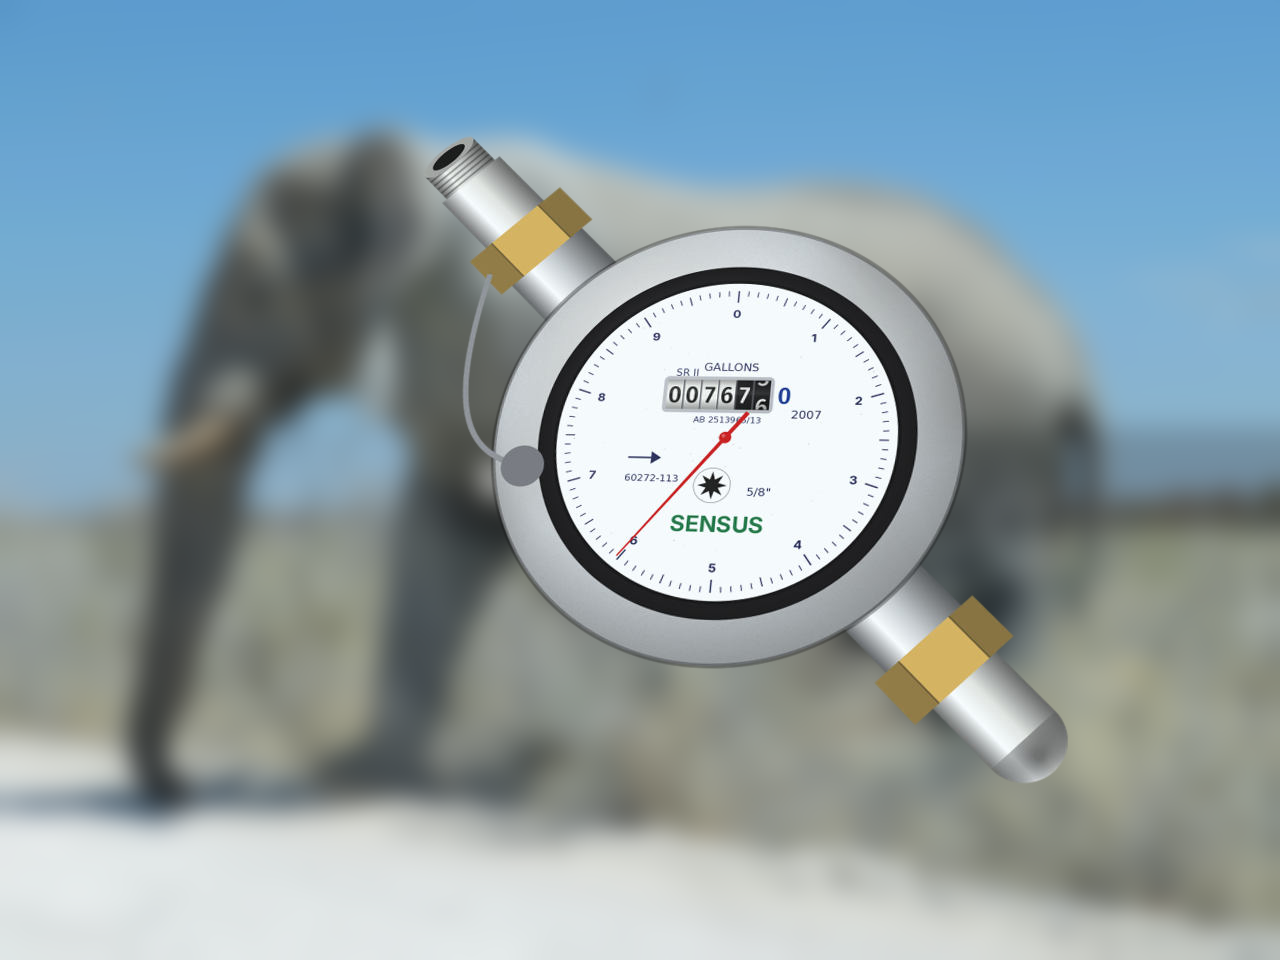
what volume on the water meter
76756.0 gal
